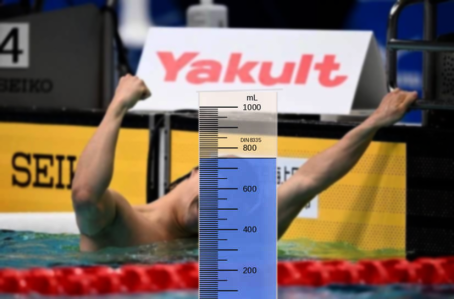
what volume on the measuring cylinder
750 mL
